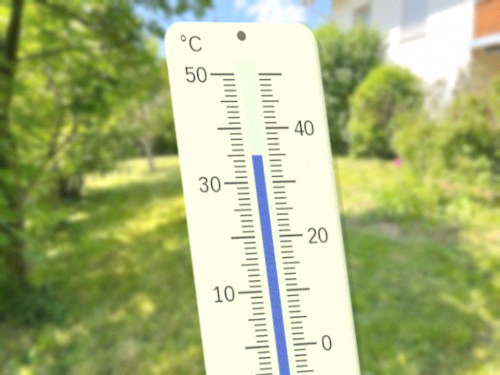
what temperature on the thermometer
35 °C
